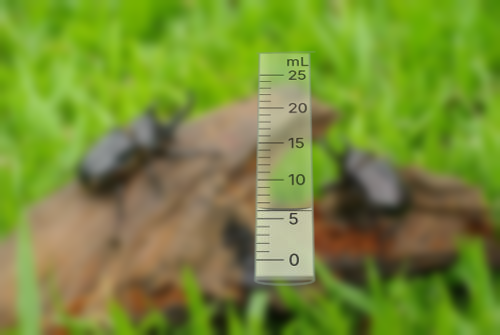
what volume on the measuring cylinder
6 mL
